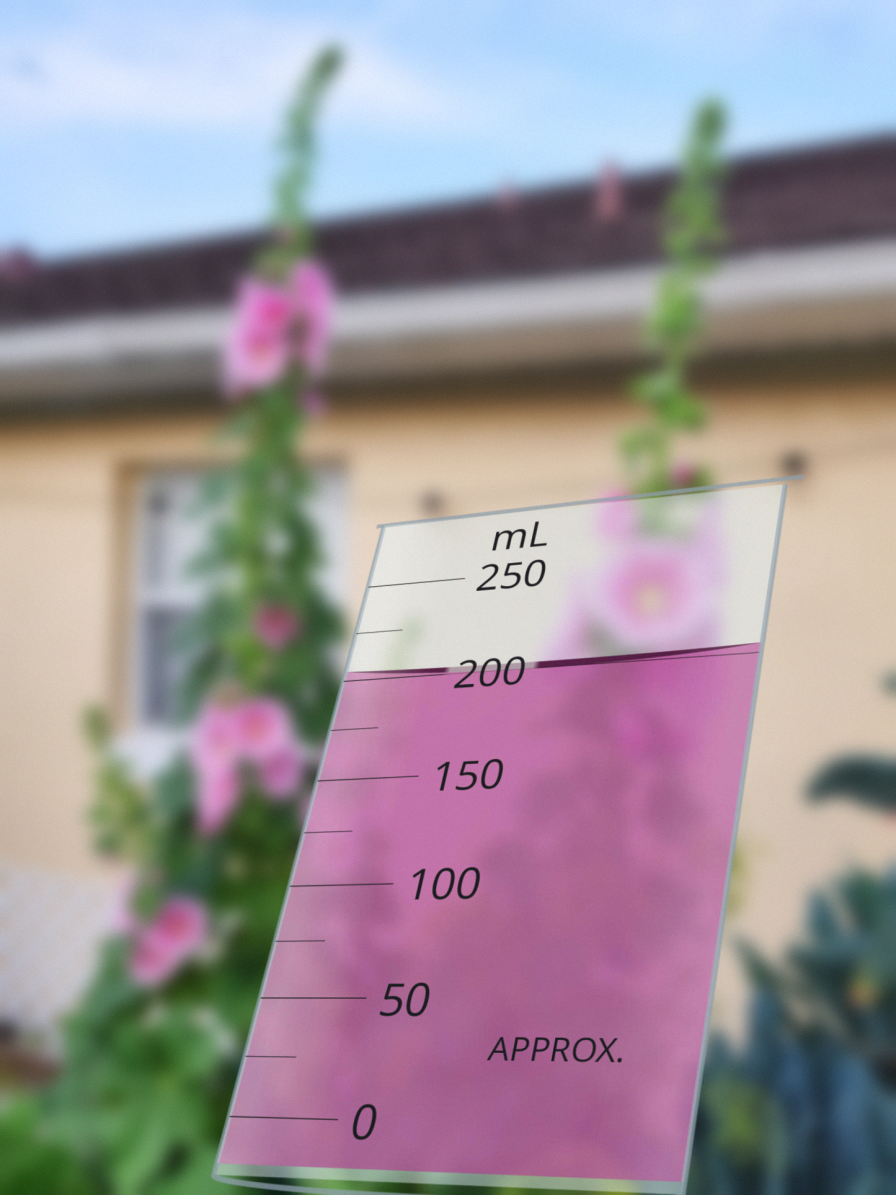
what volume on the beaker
200 mL
